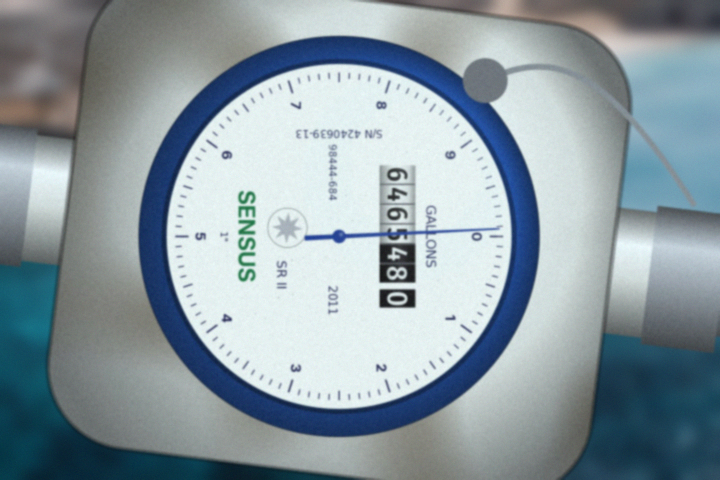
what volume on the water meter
6465479.9 gal
